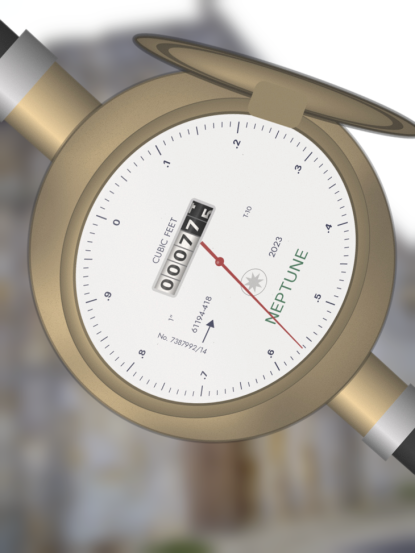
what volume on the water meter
774.56 ft³
